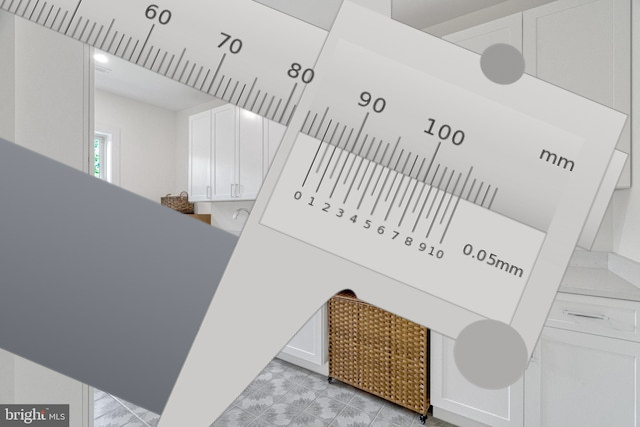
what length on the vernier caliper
86.0 mm
